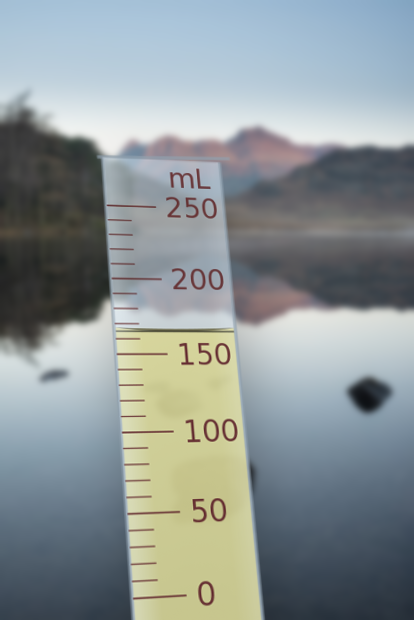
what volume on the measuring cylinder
165 mL
